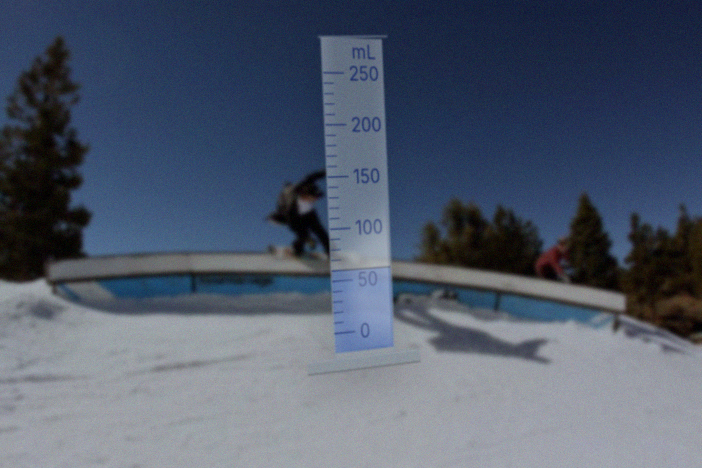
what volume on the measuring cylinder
60 mL
